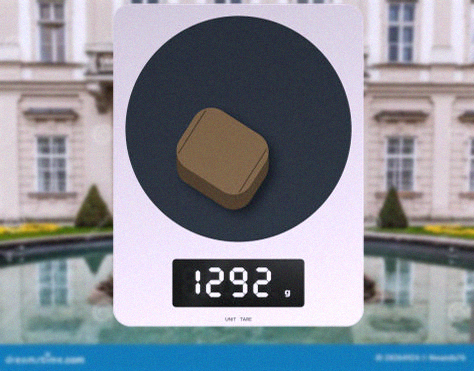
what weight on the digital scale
1292 g
